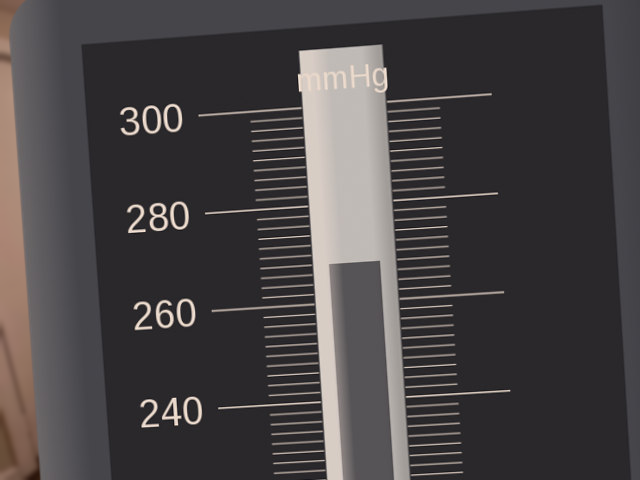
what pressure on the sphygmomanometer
268 mmHg
